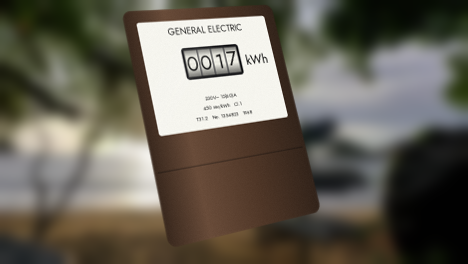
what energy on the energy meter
17 kWh
